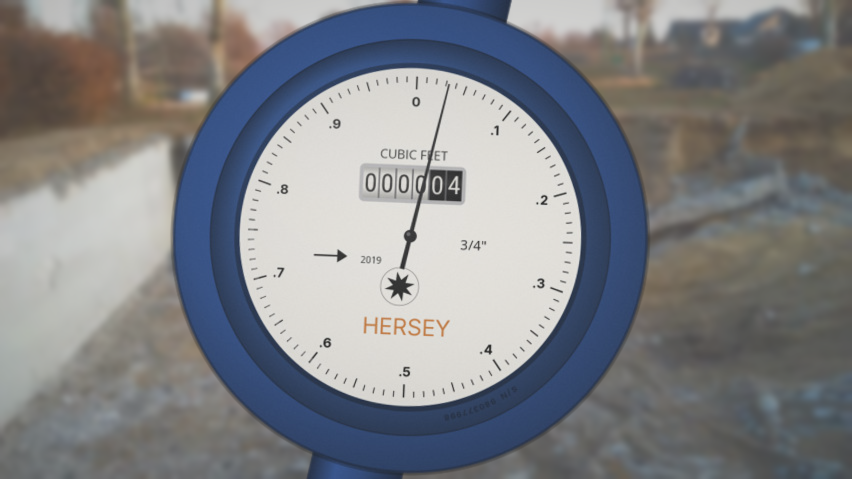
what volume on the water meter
4.03 ft³
